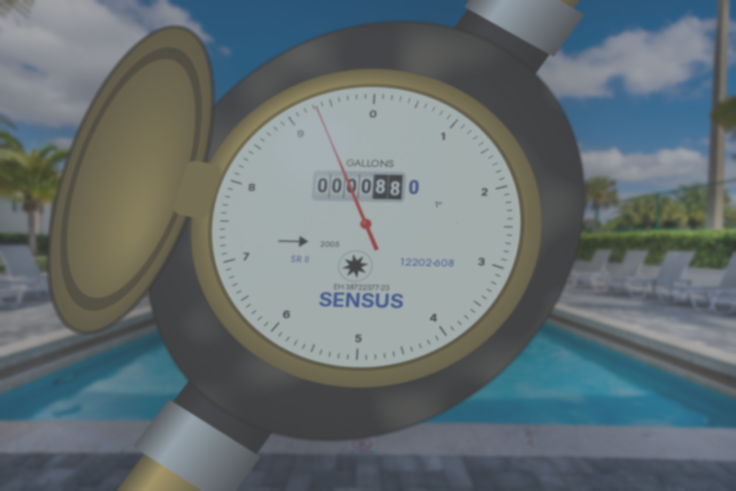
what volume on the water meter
879.3 gal
